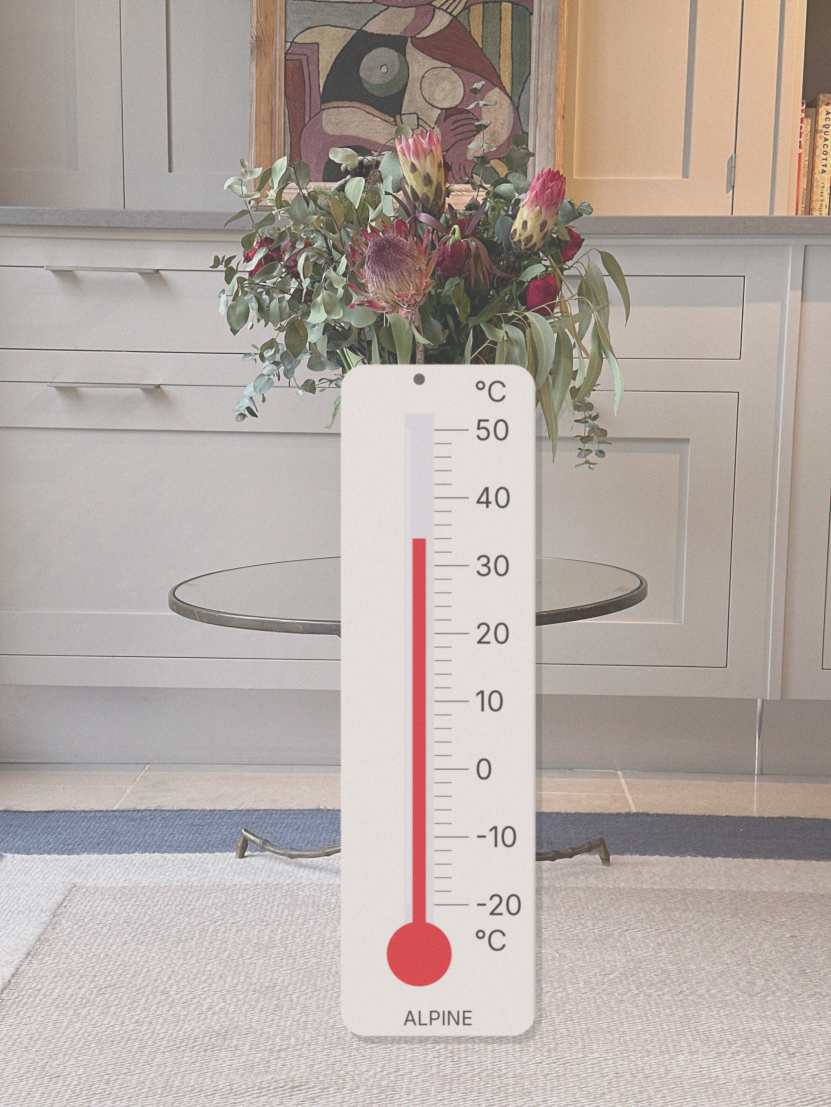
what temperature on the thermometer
34 °C
